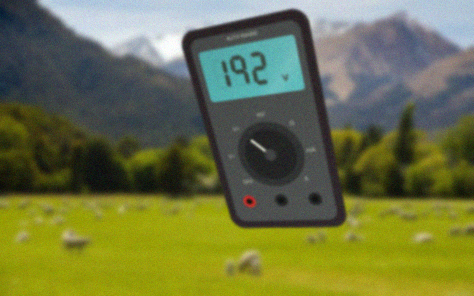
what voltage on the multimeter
192 V
